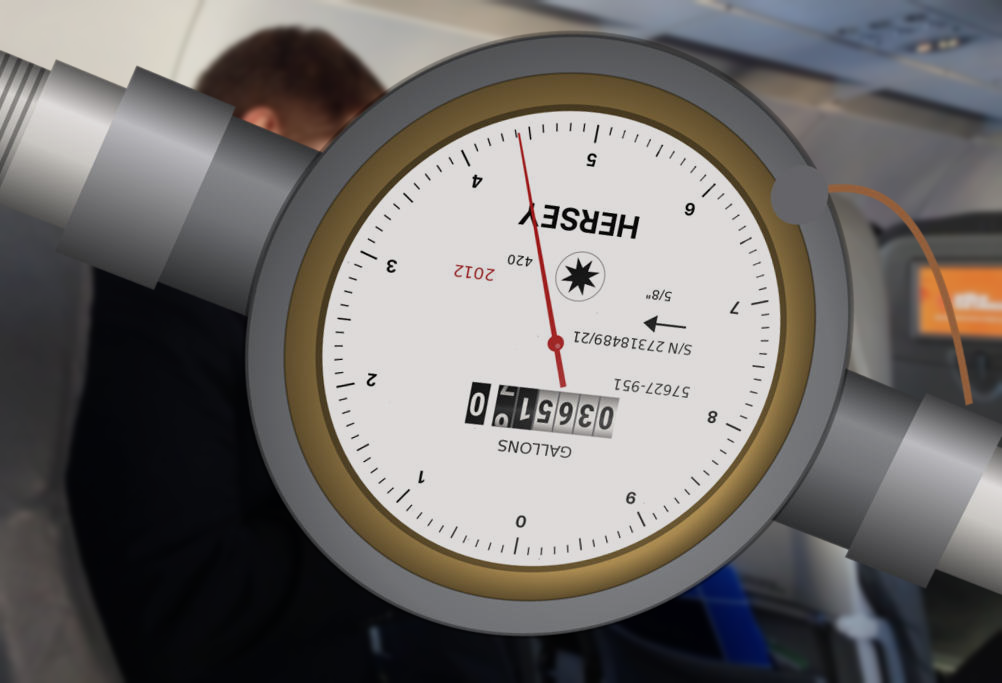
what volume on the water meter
365164.4 gal
